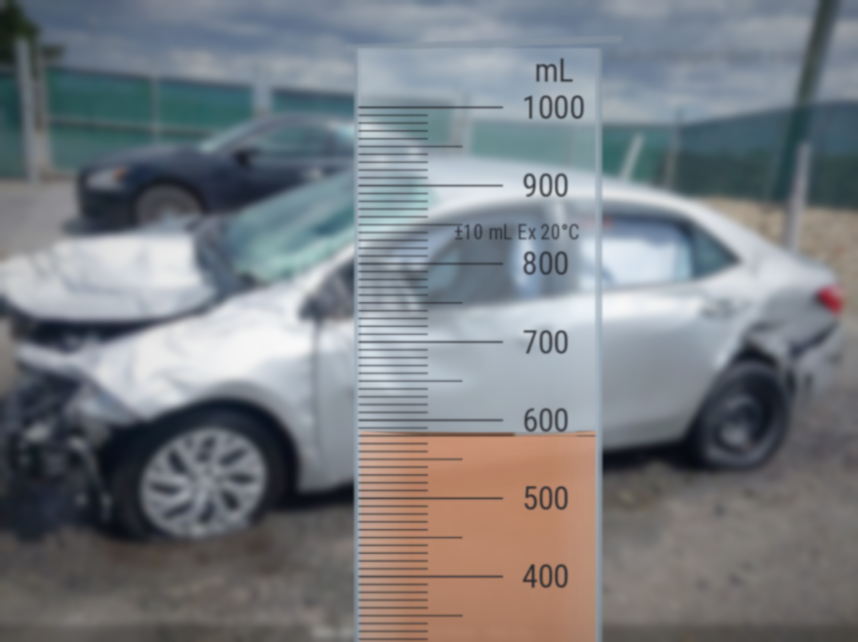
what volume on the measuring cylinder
580 mL
